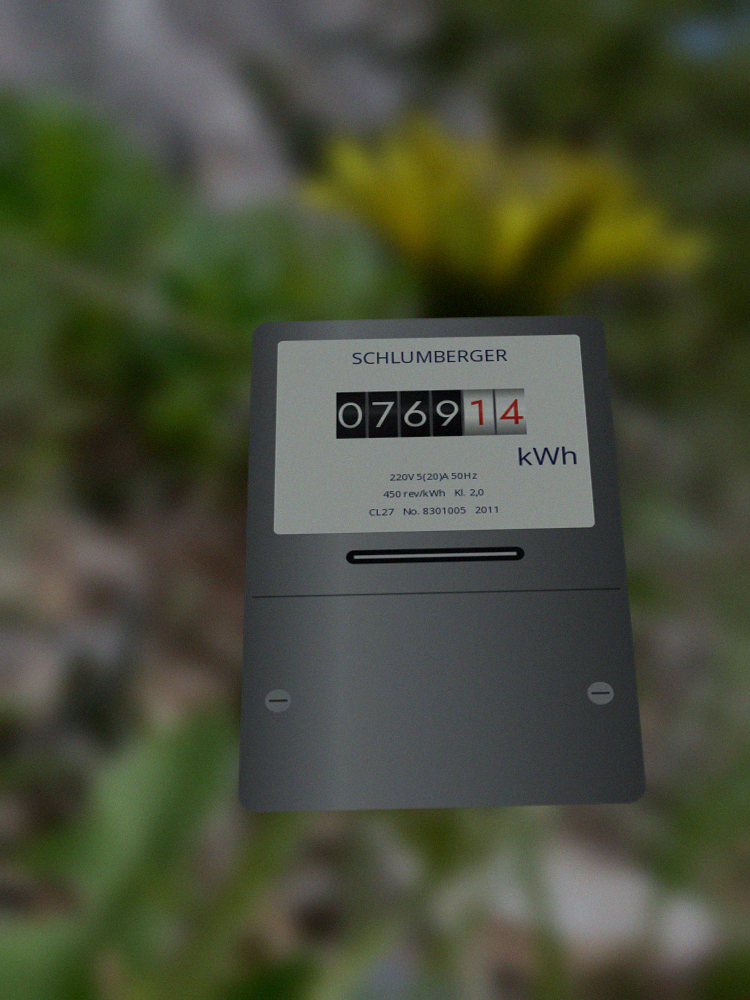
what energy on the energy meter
769.14 kWh
